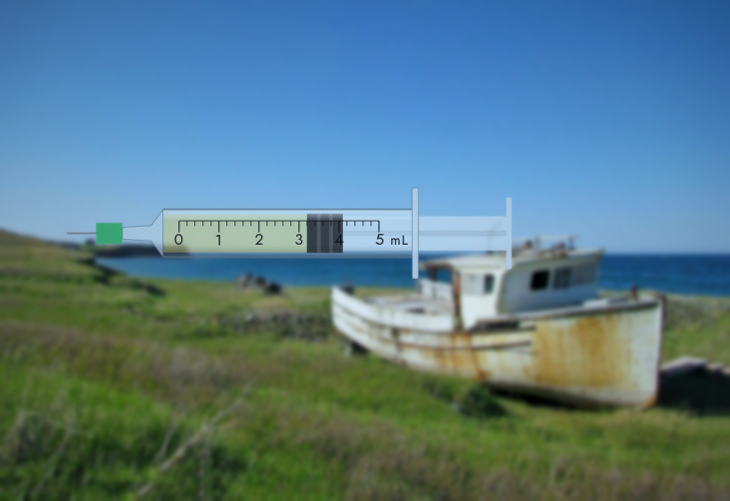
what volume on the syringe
3.2 mL
